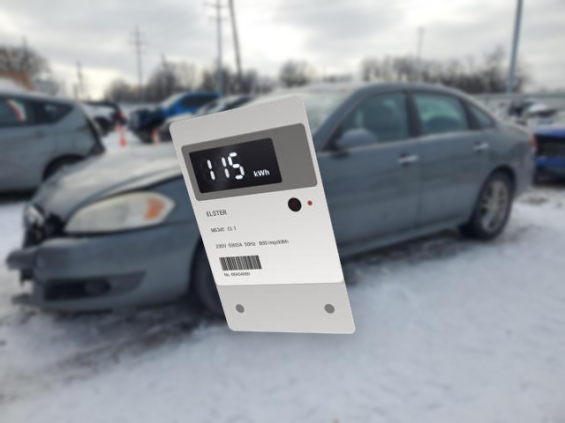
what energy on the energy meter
115 kWh
